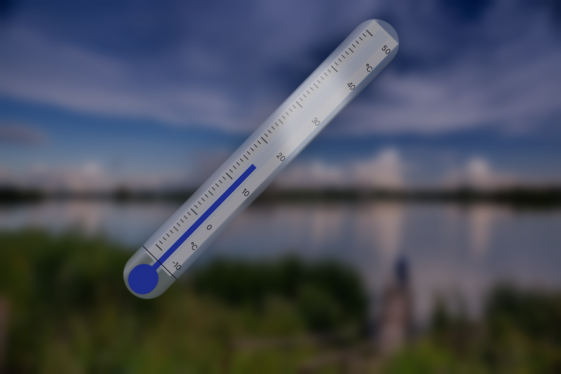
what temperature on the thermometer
15 °C
